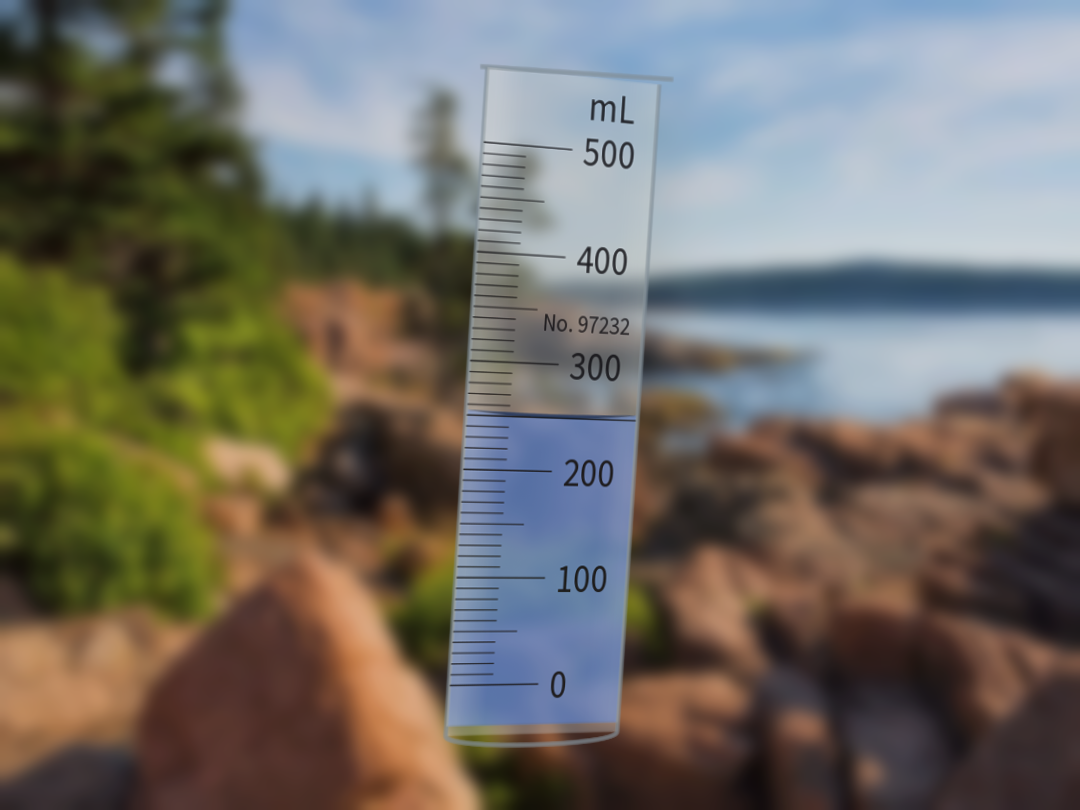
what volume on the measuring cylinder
250 mL
